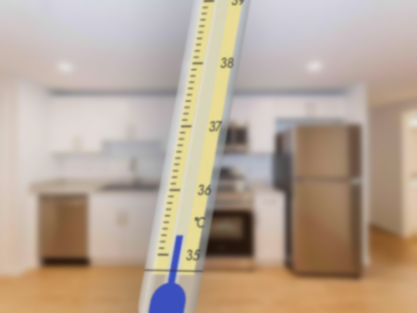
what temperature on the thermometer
35.3 °C
